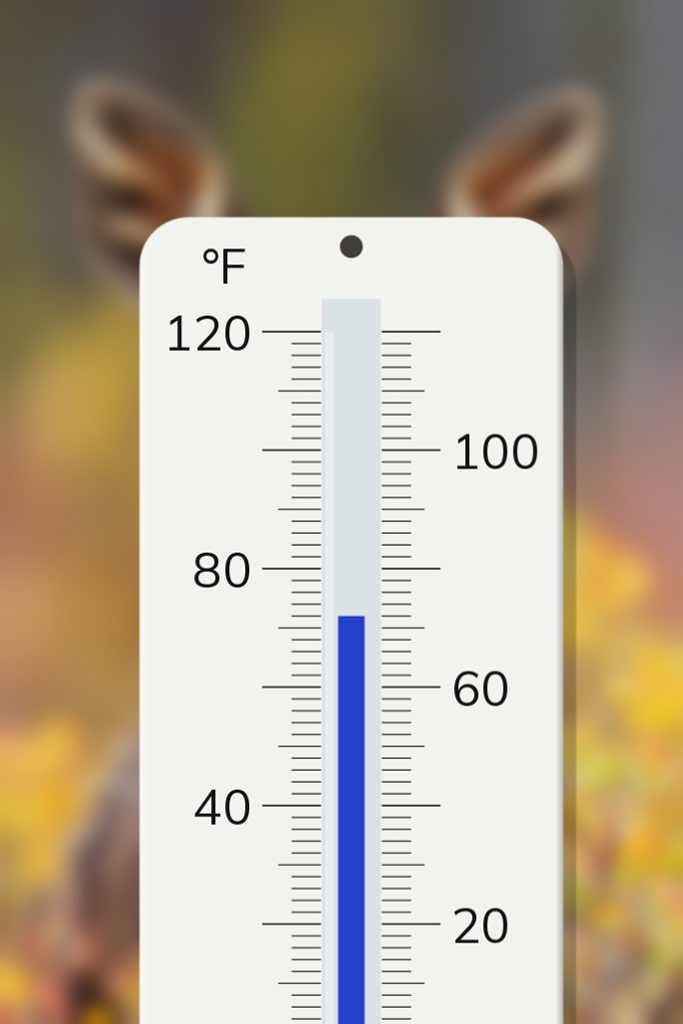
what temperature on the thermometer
72 °F
